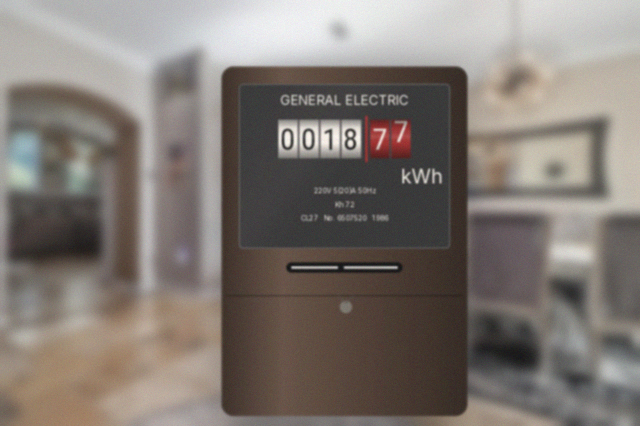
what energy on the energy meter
18.77 kWh
